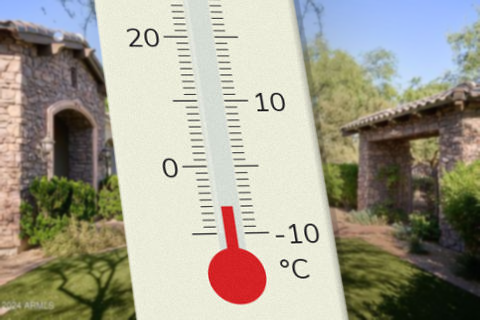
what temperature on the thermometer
-6 °C
